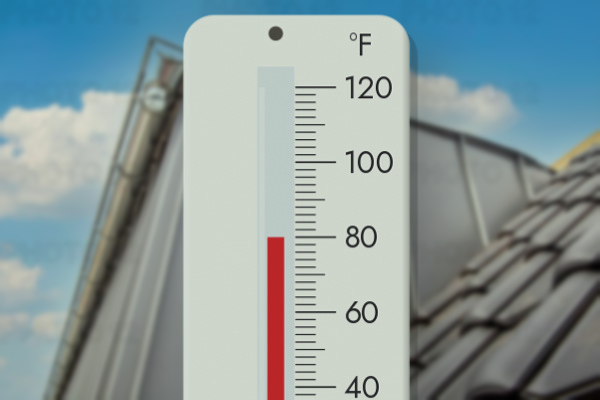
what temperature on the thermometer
80 °F
